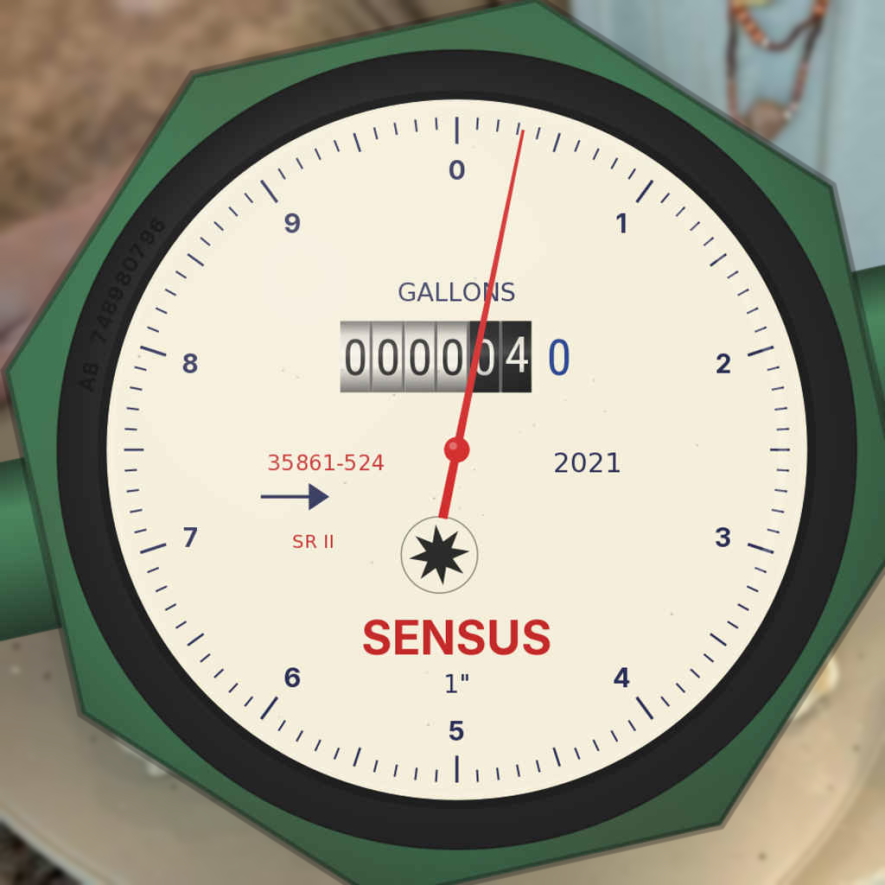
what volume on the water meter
40.3 gal
